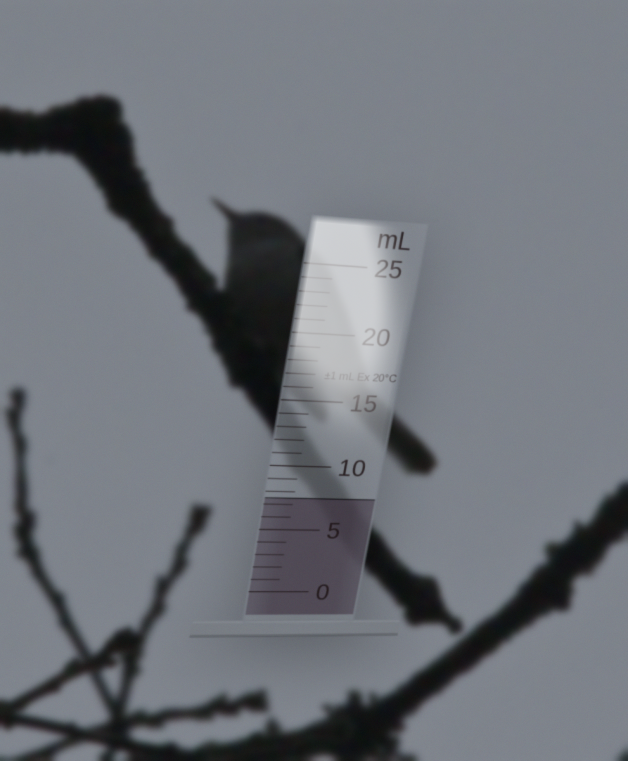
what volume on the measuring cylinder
7.5 mL
